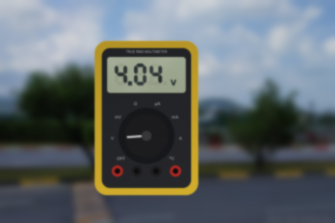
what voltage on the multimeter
4.04 V
